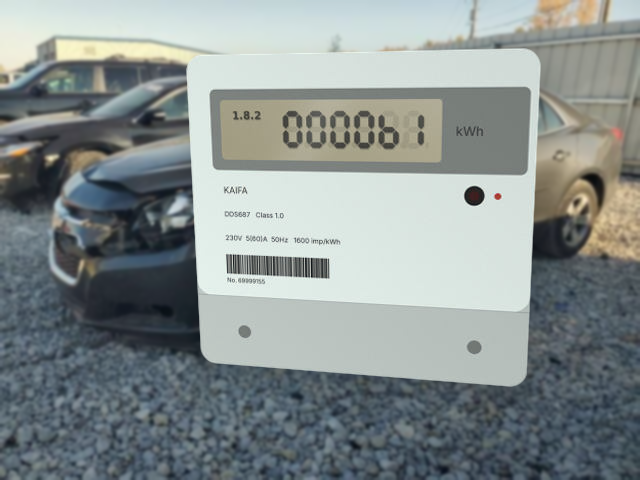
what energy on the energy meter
61 kWh
